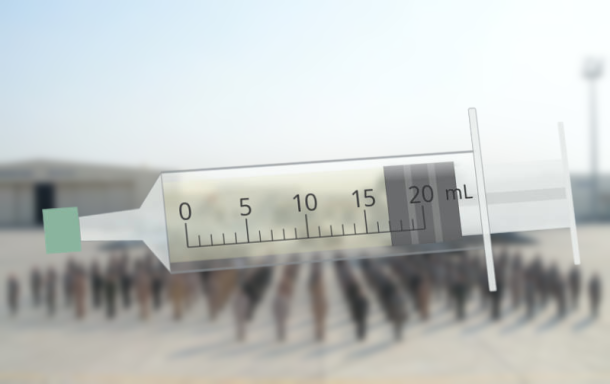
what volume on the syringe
17 mL
